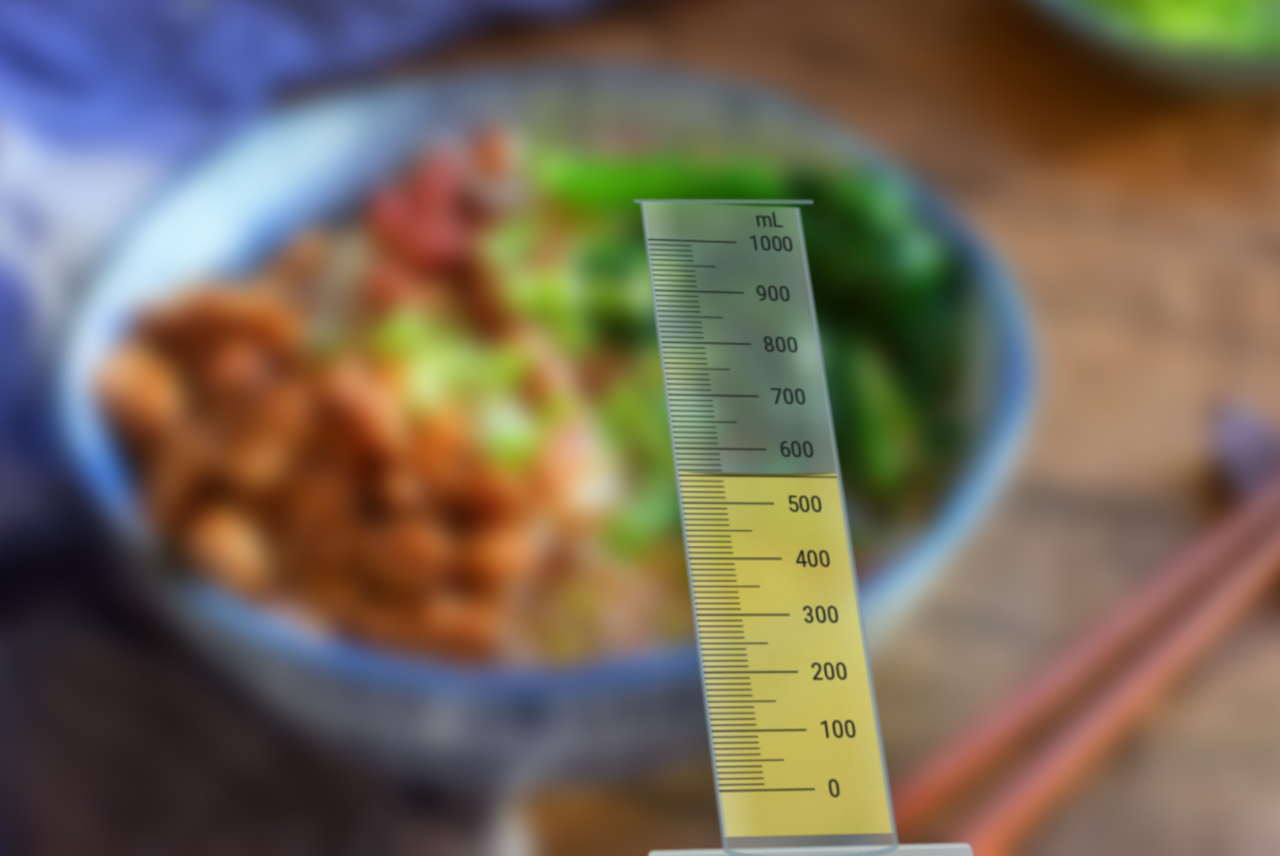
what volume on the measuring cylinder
550 mL
